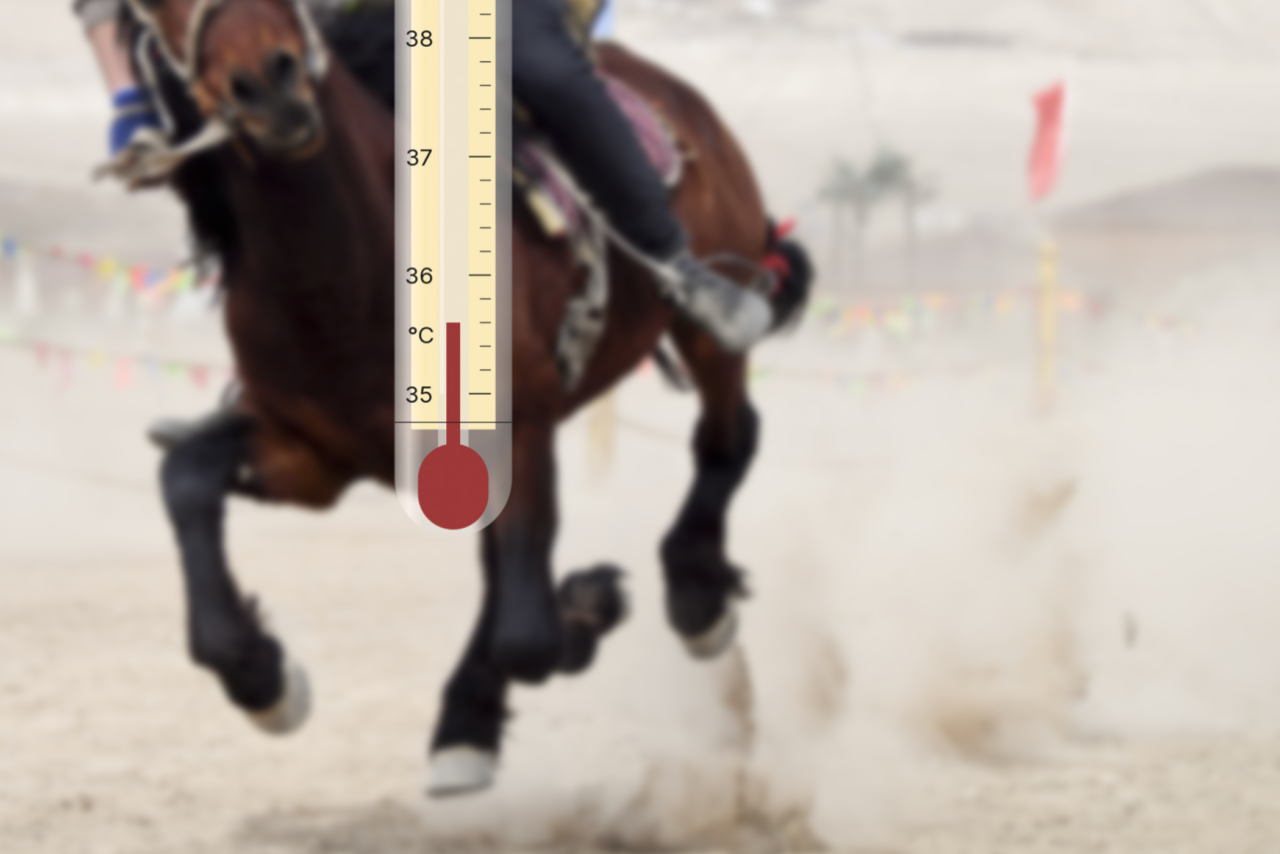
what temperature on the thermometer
35.6 °C
